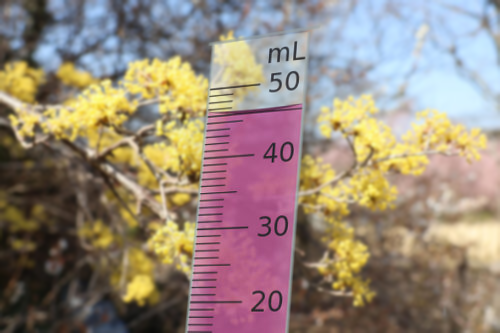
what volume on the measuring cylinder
46 mL
